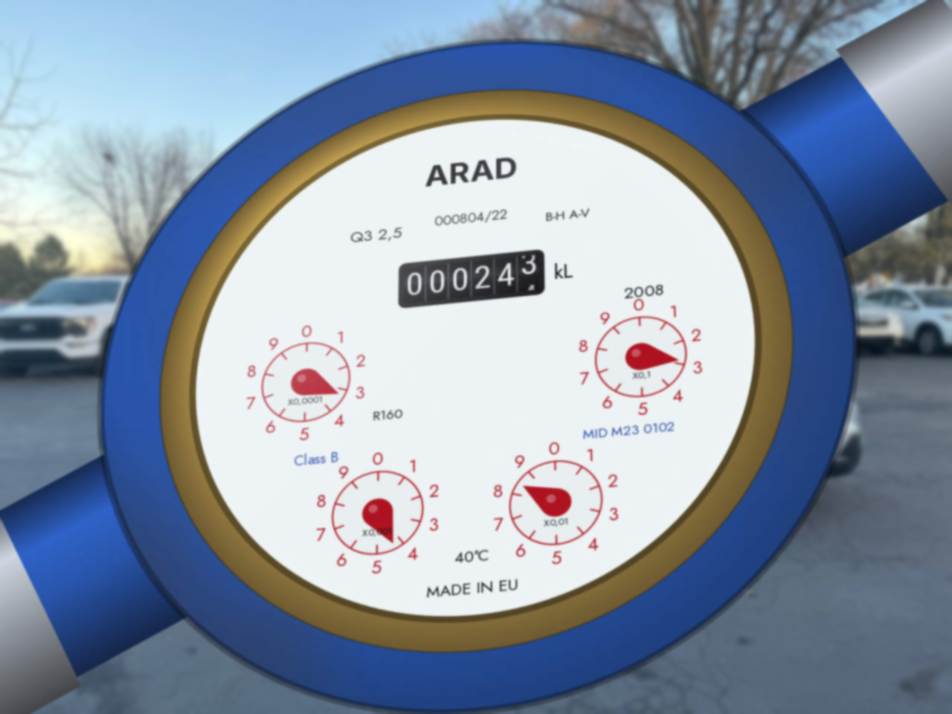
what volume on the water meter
243.2843 kL
